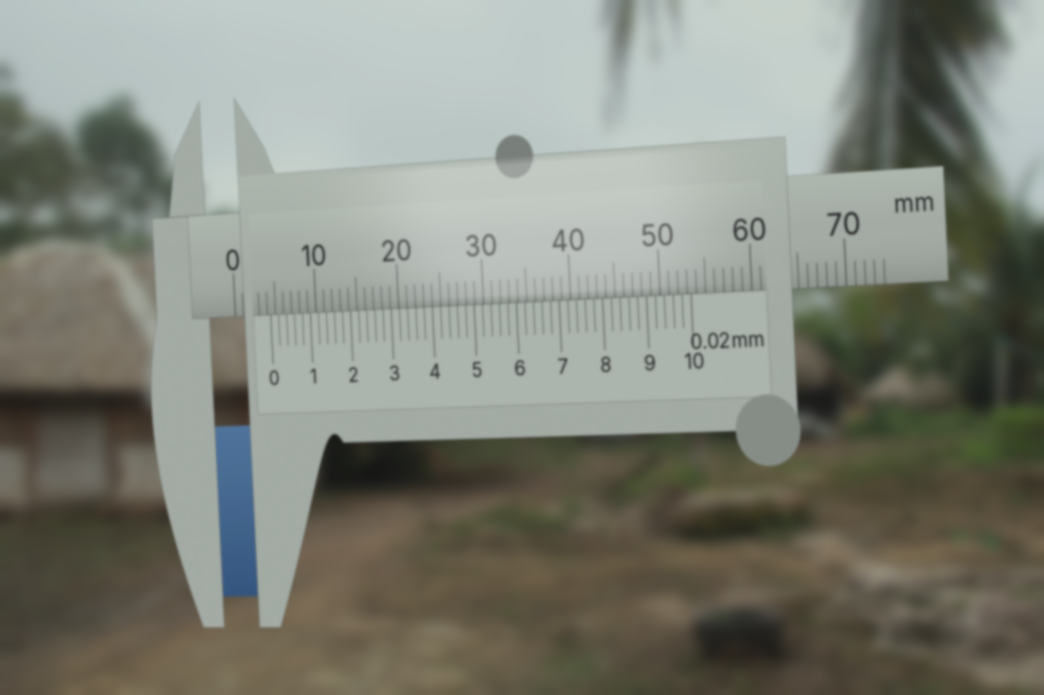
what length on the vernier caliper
4.4 mm
